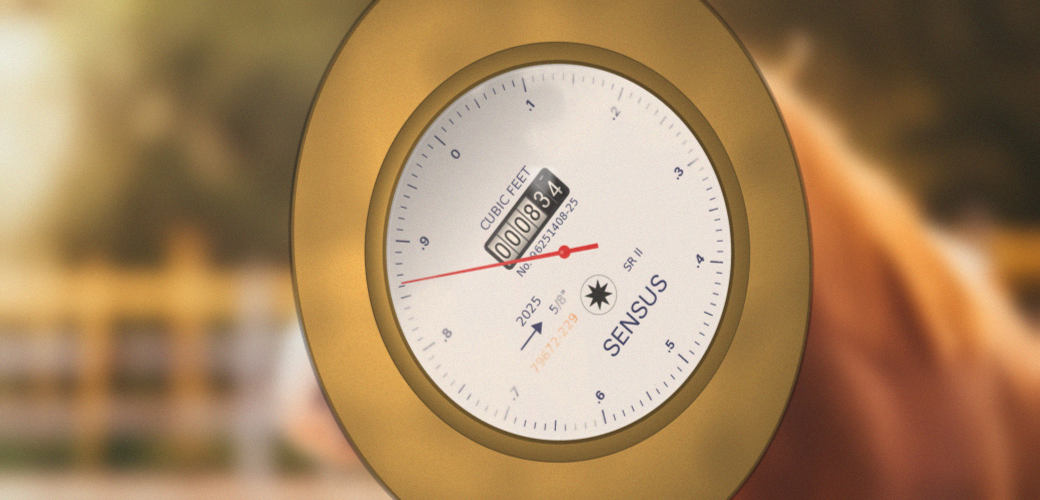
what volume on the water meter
833.86 ft³
